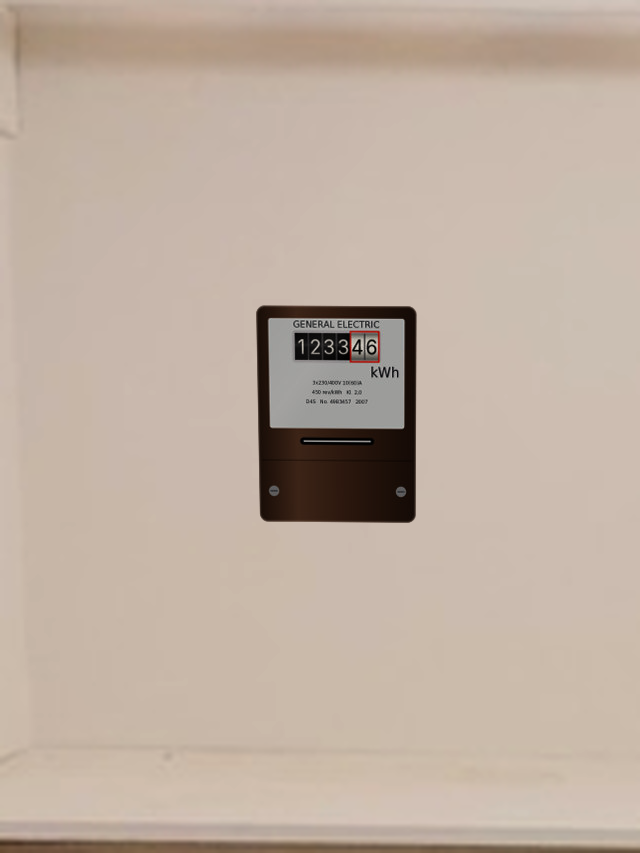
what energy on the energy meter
1233.46 kWh
